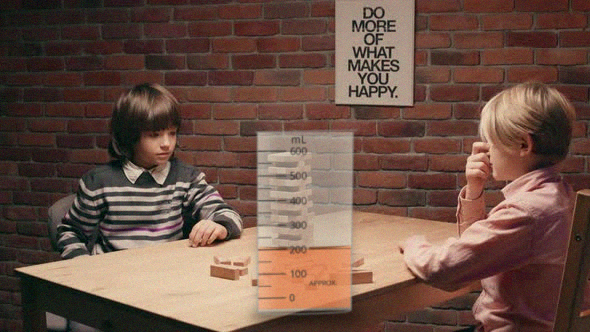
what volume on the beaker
200 mL
